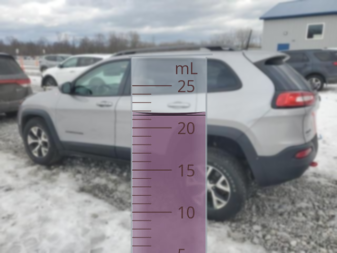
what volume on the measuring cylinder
21.5 mL
